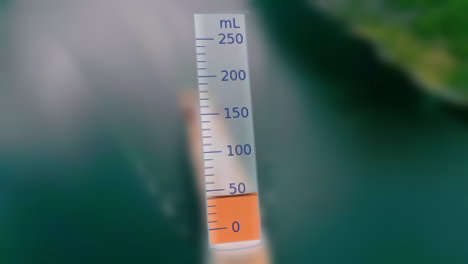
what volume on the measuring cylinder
40 mL
